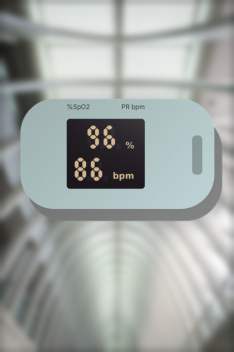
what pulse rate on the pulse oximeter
86 bpm
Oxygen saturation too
96 %
